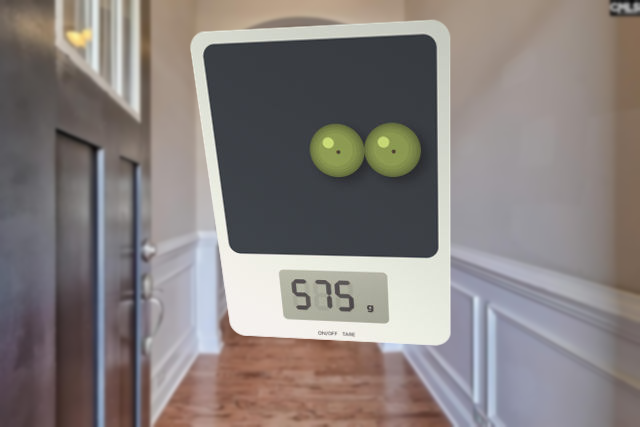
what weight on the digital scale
575 g
